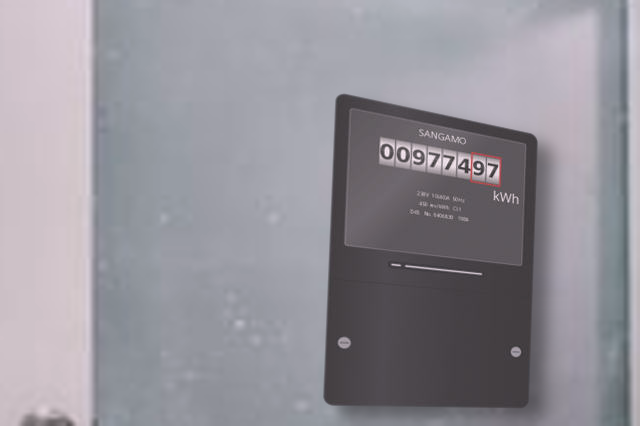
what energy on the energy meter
9774.97 kWh
